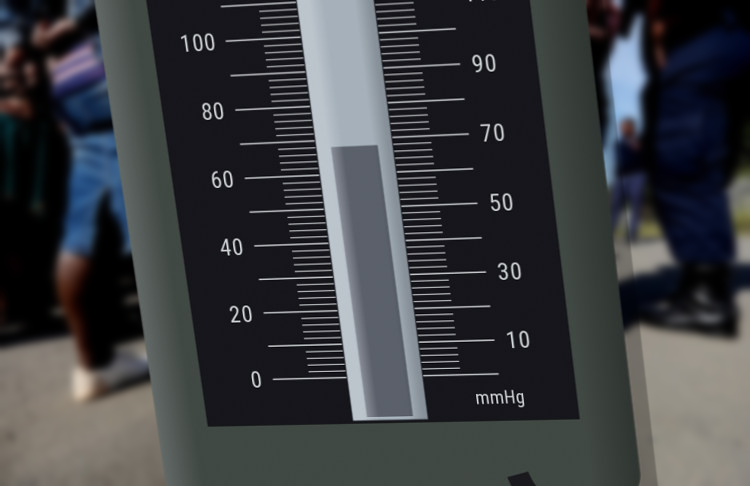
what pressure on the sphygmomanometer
68 mmHg
